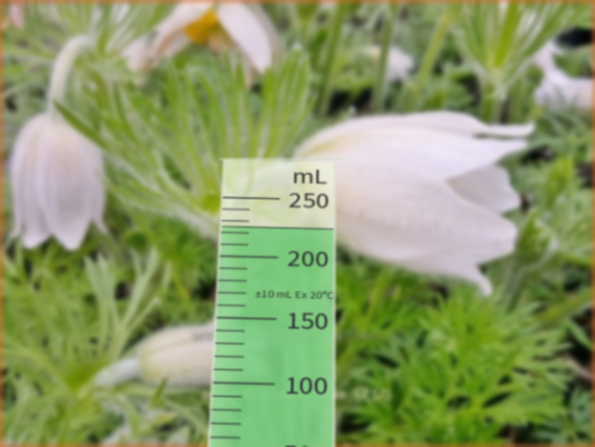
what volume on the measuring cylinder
225 mL
